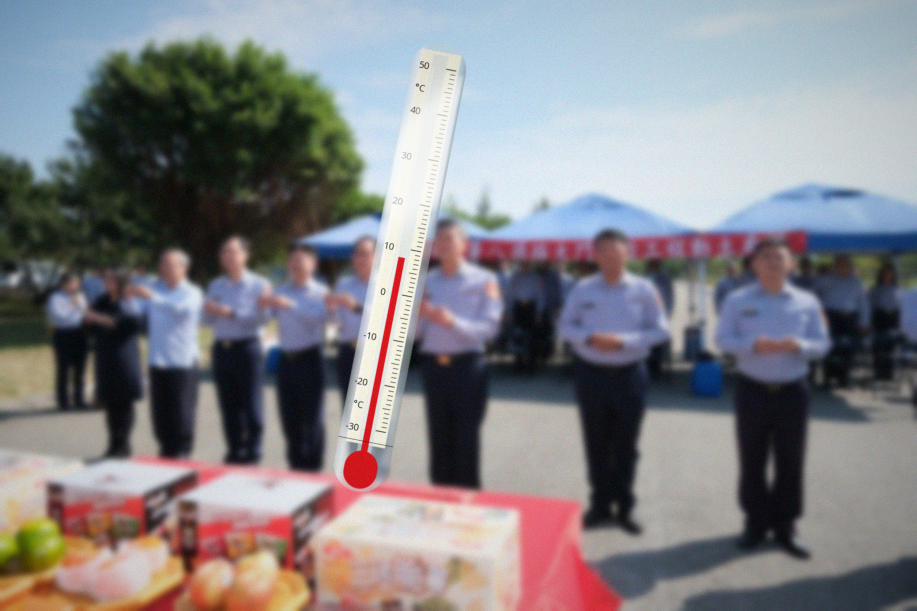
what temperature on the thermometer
8 °C
